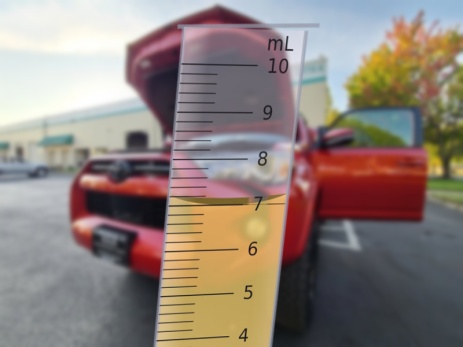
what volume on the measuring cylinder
7 mL
